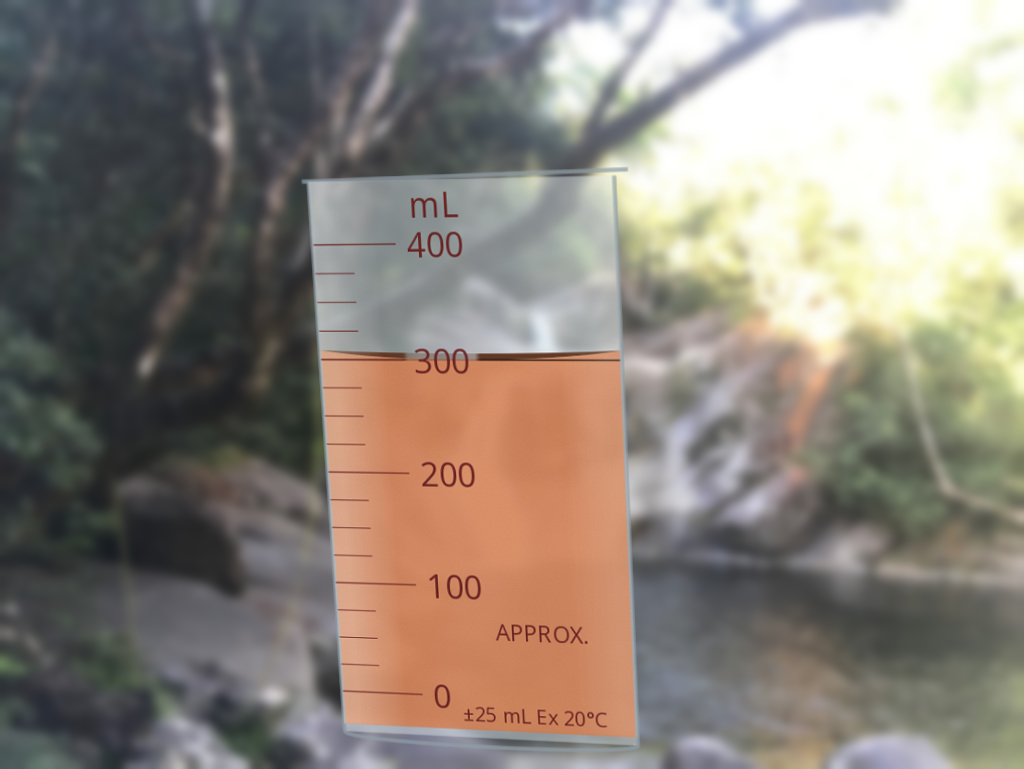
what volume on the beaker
300 mL
